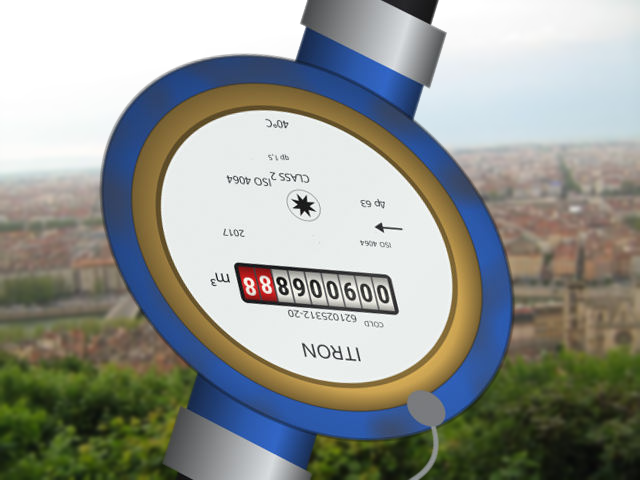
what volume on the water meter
90068.88 m³
